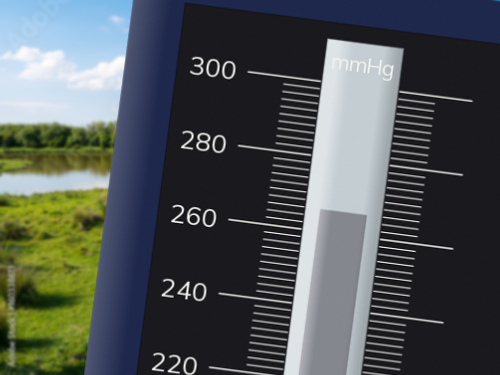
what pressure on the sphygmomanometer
266 mmHg
